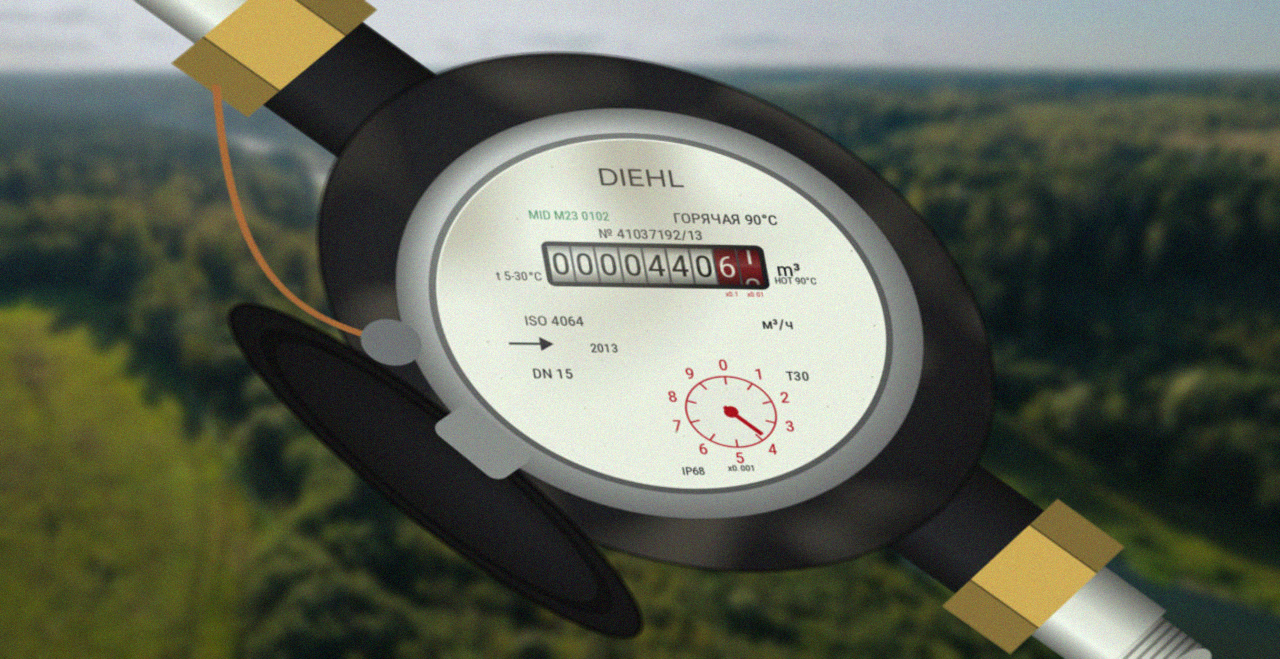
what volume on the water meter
440.613 m³
